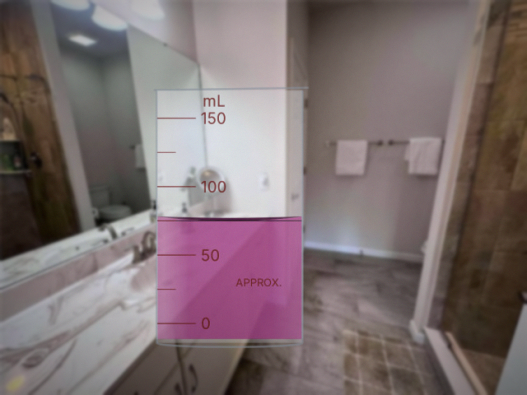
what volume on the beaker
75 mL
